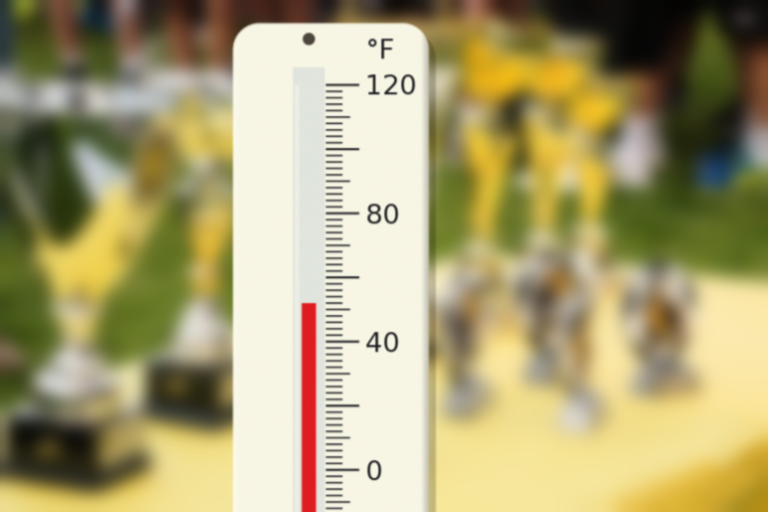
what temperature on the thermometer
52 °F
